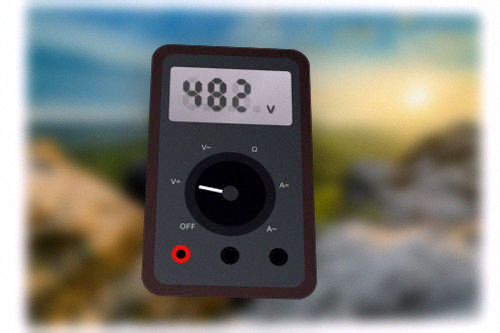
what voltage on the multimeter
482 V
